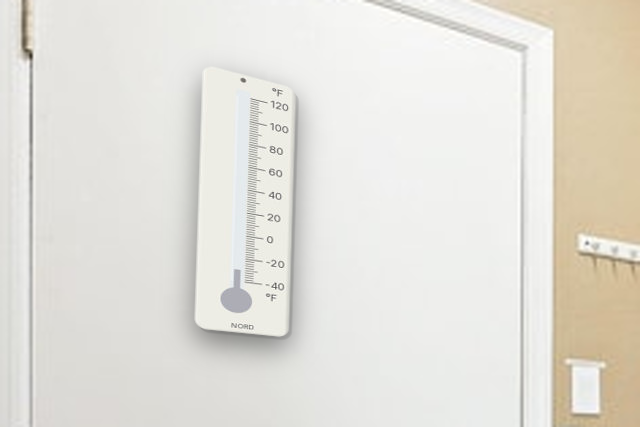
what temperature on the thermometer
-30 °F
